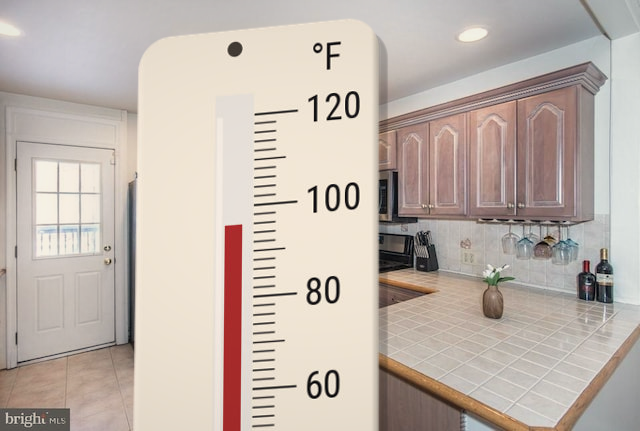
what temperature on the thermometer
96 °F
